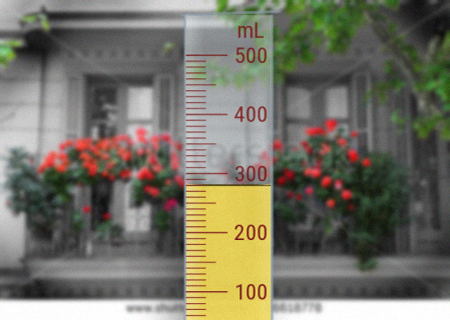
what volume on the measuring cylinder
280 mL
